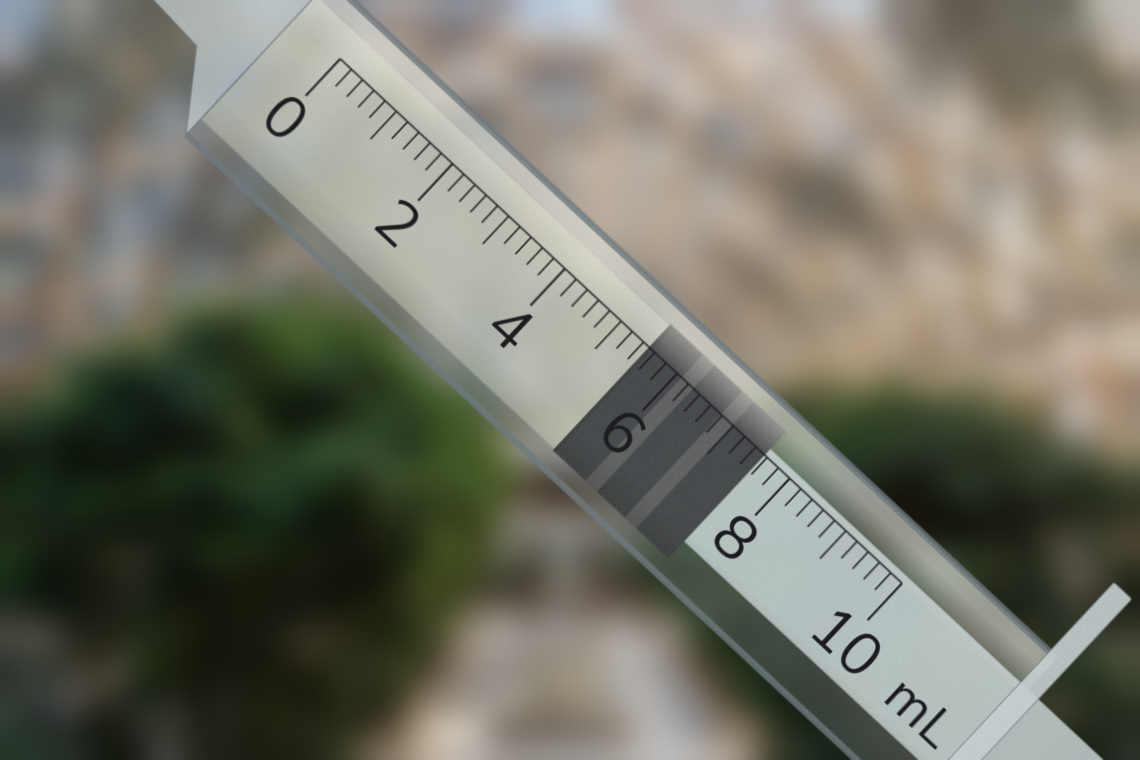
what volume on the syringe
5.5 mL
